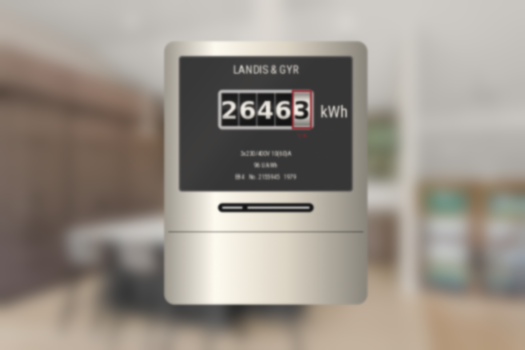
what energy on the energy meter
2646.3 kWh
